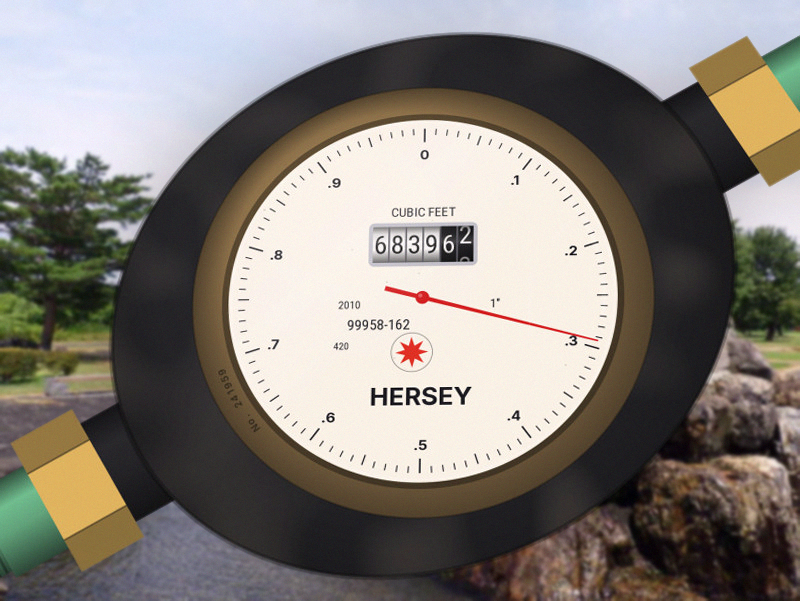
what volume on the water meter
683962.29 ft³
